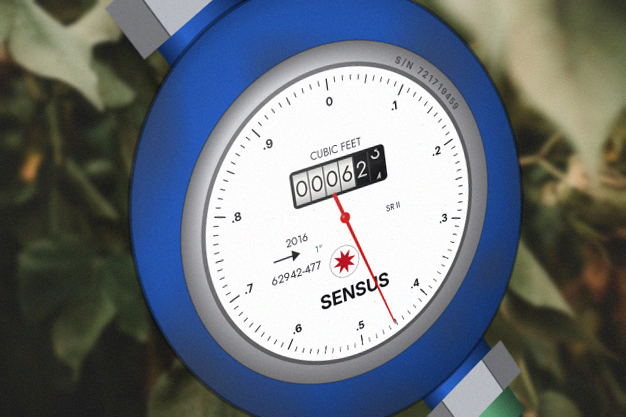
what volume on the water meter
623.45 ft³
